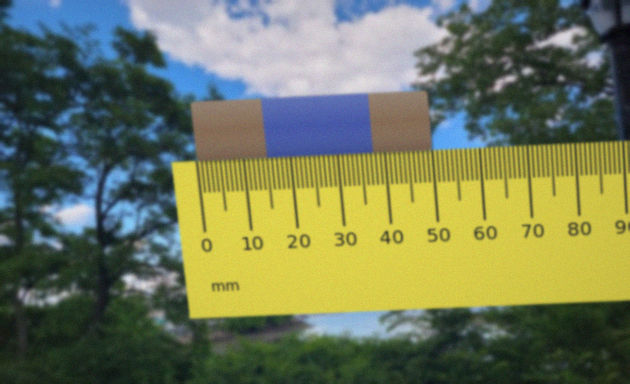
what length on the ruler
50 mm
